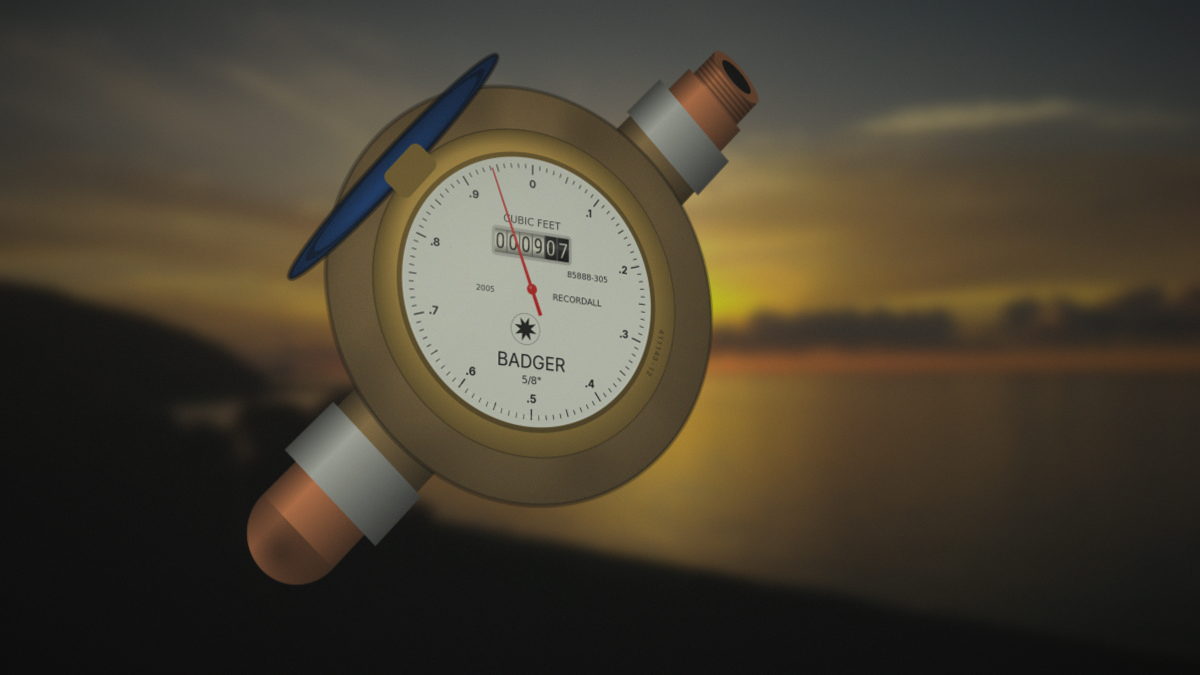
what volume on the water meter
906.94 ft³
